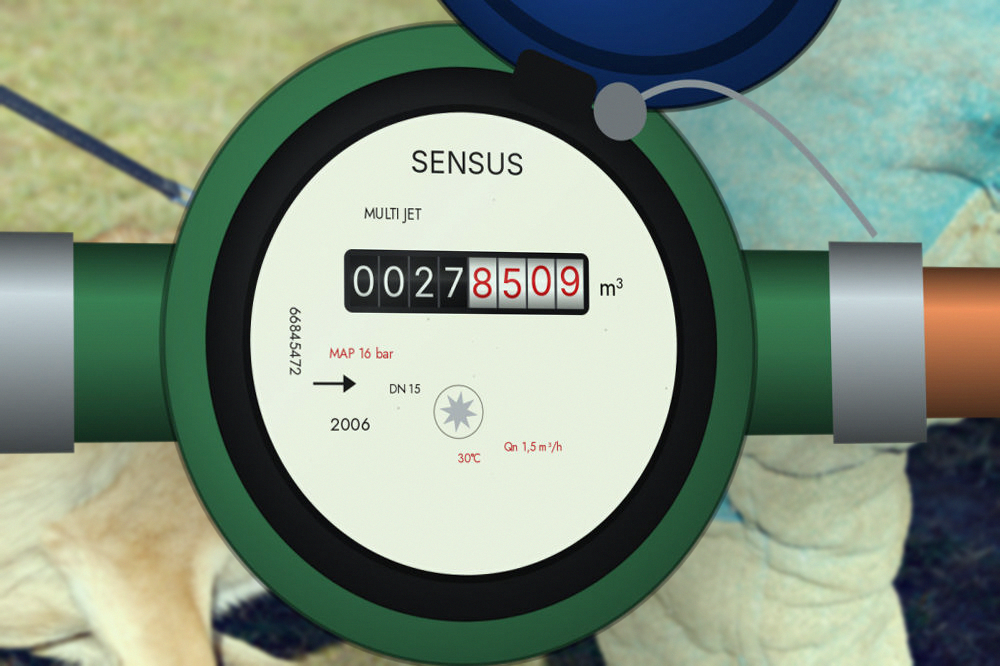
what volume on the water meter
27.8509 m³
